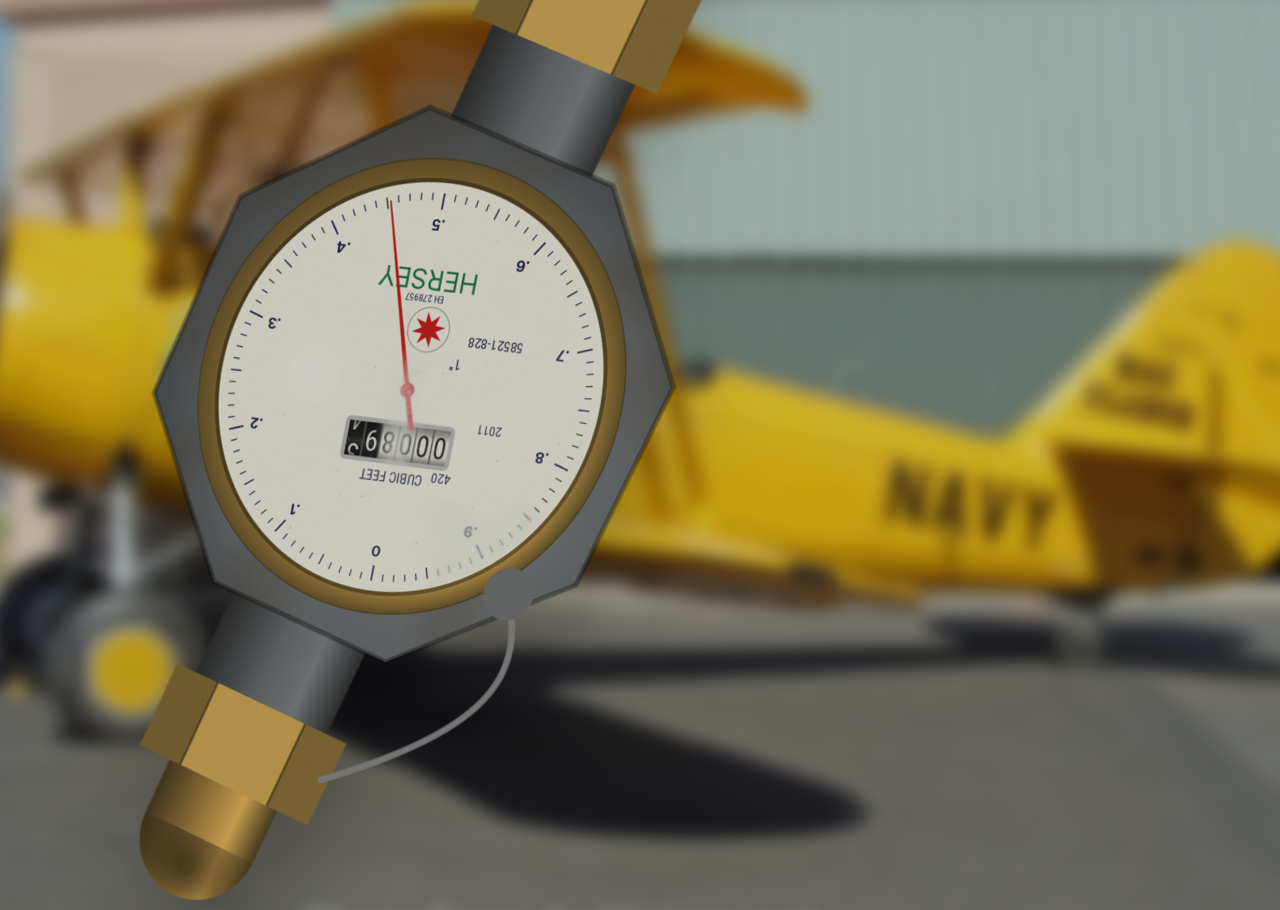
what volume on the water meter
893.45 ft³
